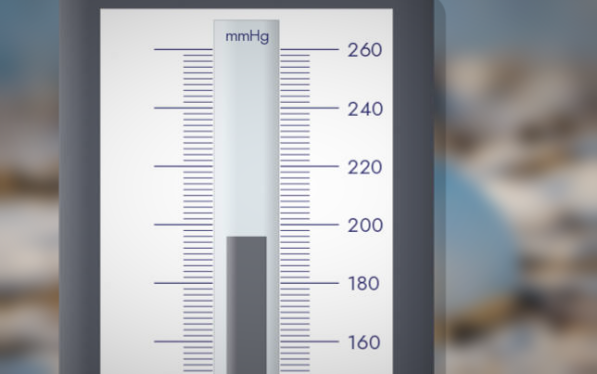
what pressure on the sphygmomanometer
196 mmHg
